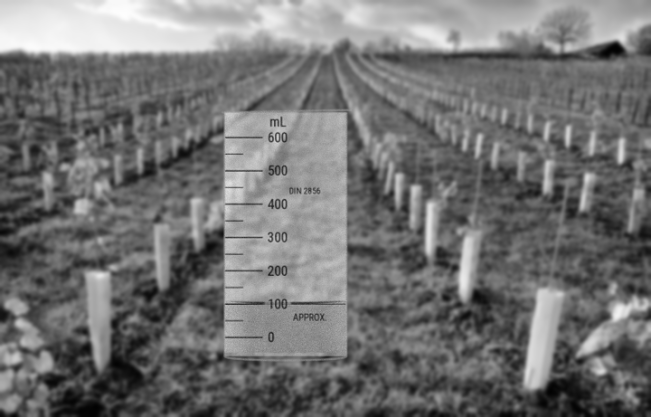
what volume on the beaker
100 mL
